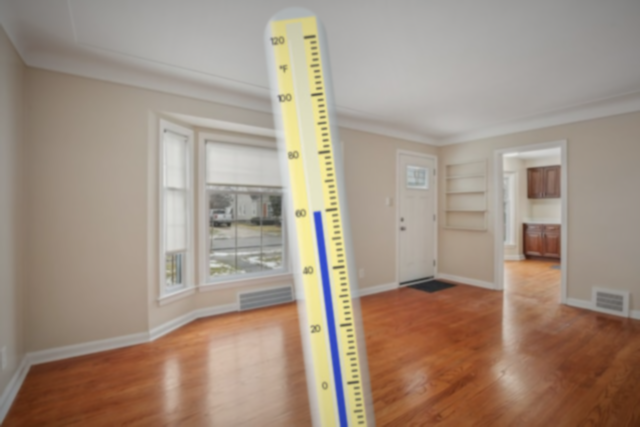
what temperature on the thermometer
60 °F
